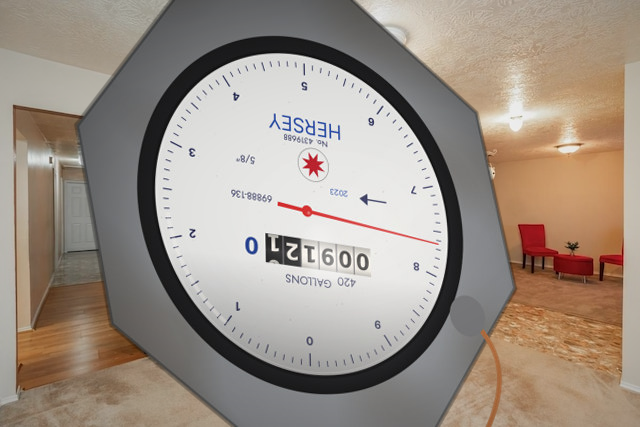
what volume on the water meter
91207.6 gal
